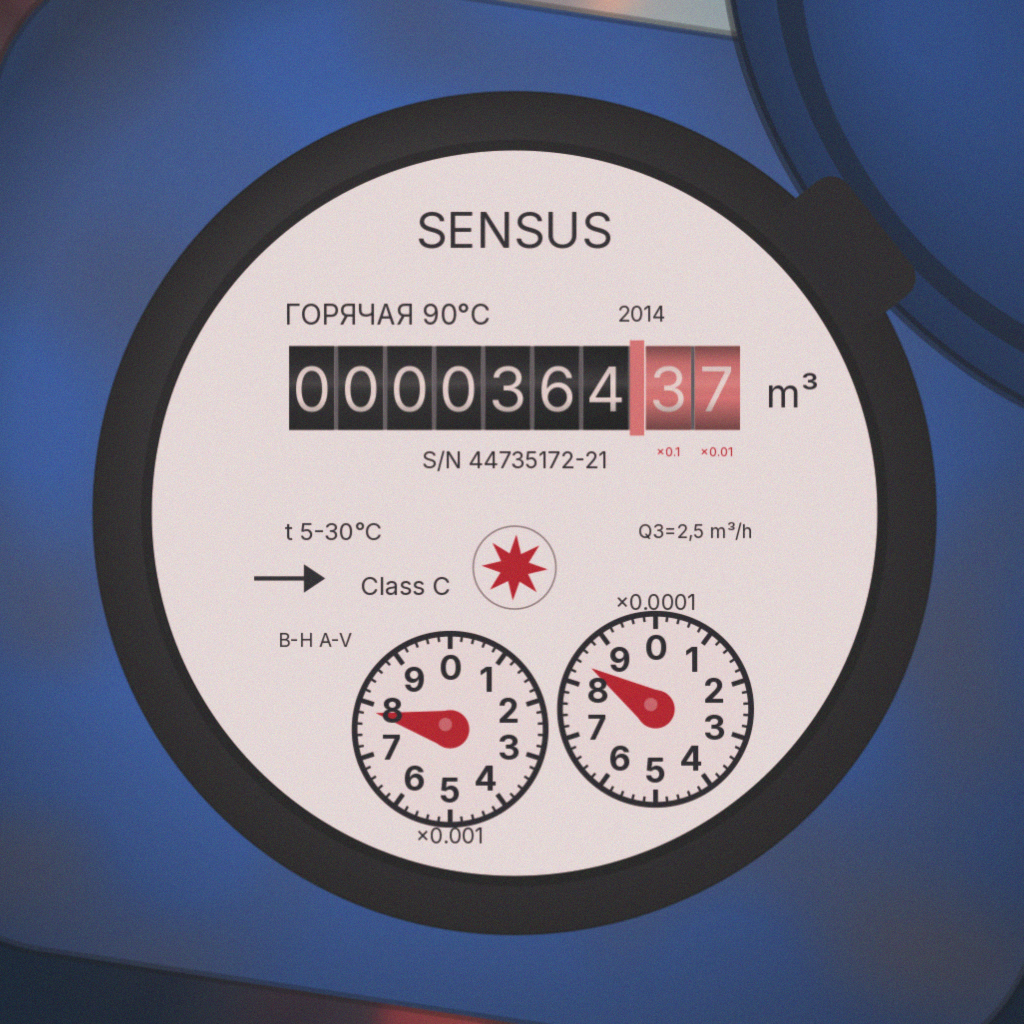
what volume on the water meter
364.3778 m³
